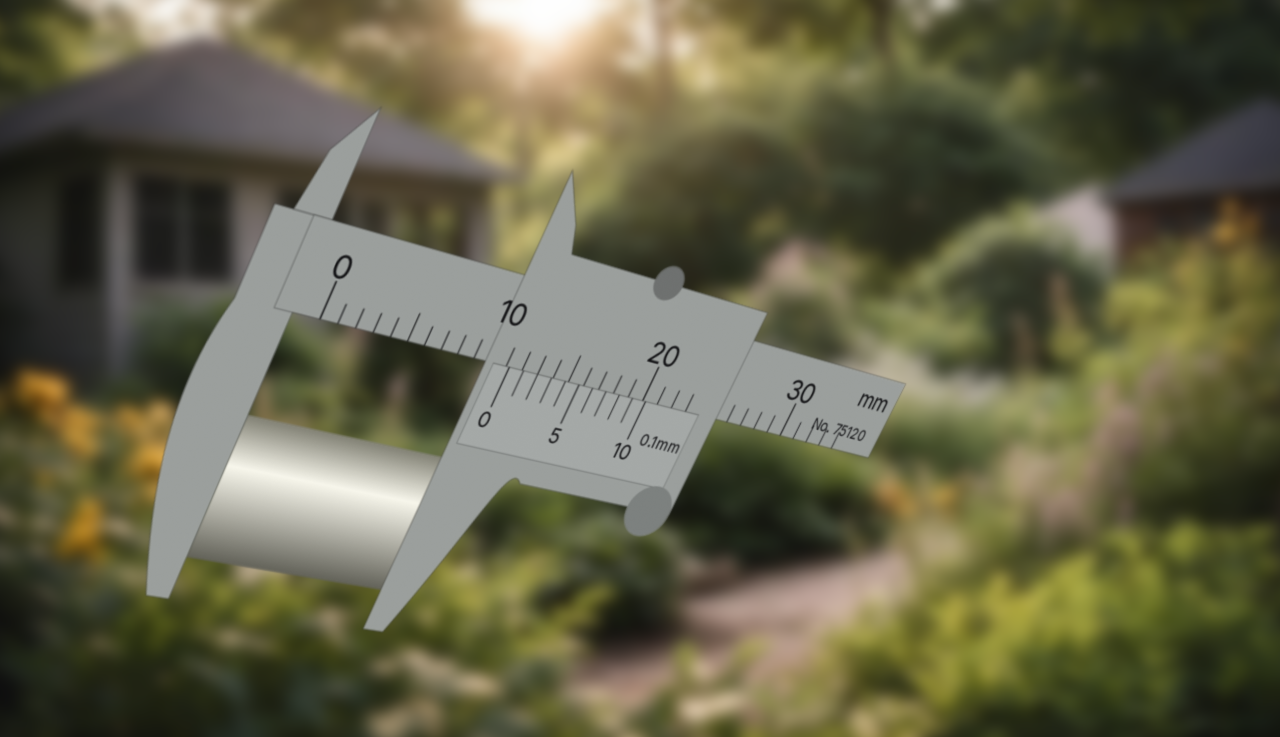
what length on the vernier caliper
11.2 mm
